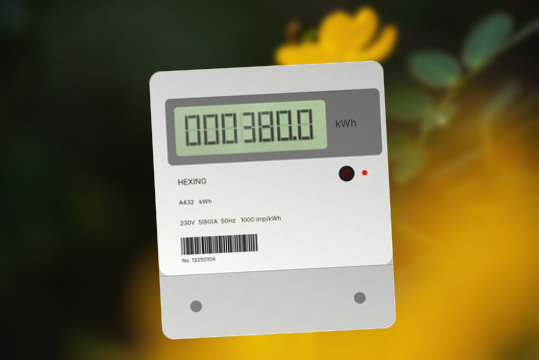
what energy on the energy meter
380.0 kWh
